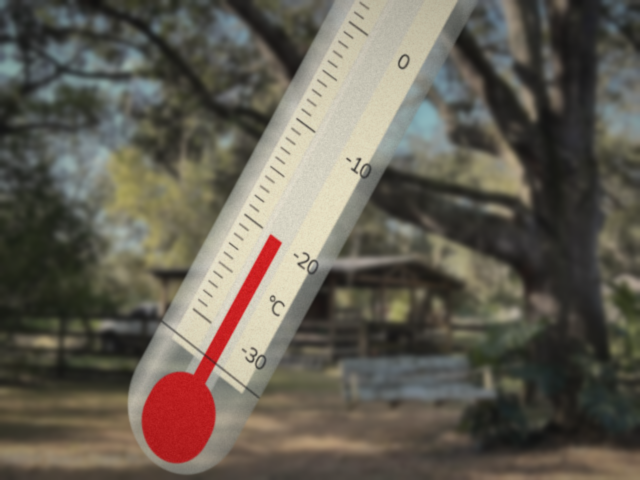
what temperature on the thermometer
-20 °C
